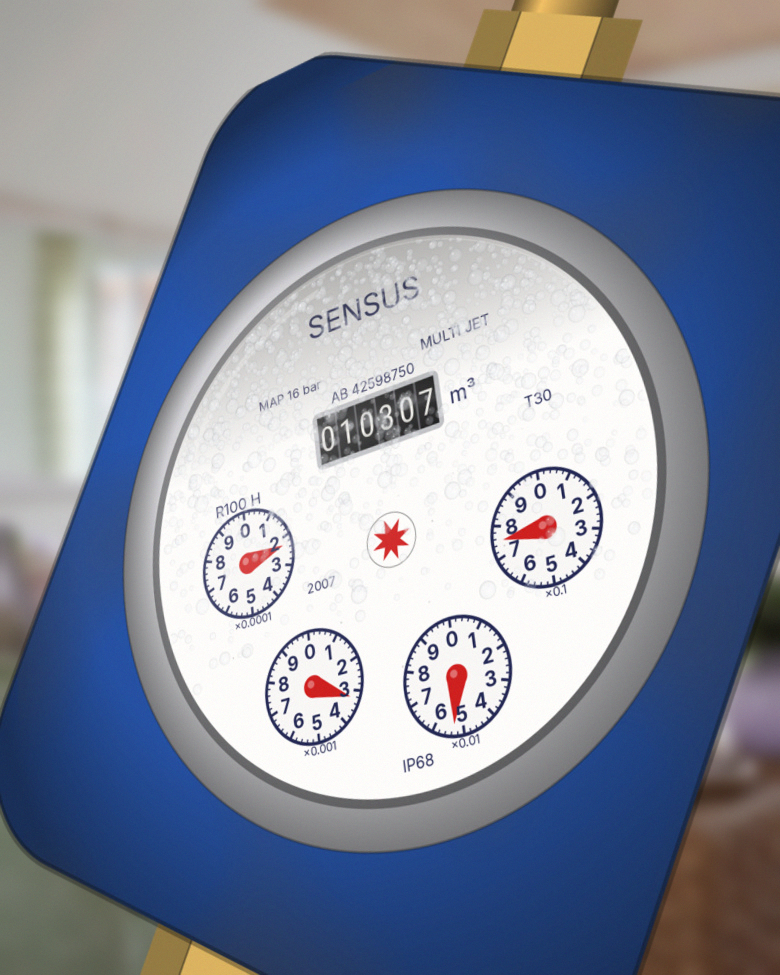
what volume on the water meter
10307.7532 m³
